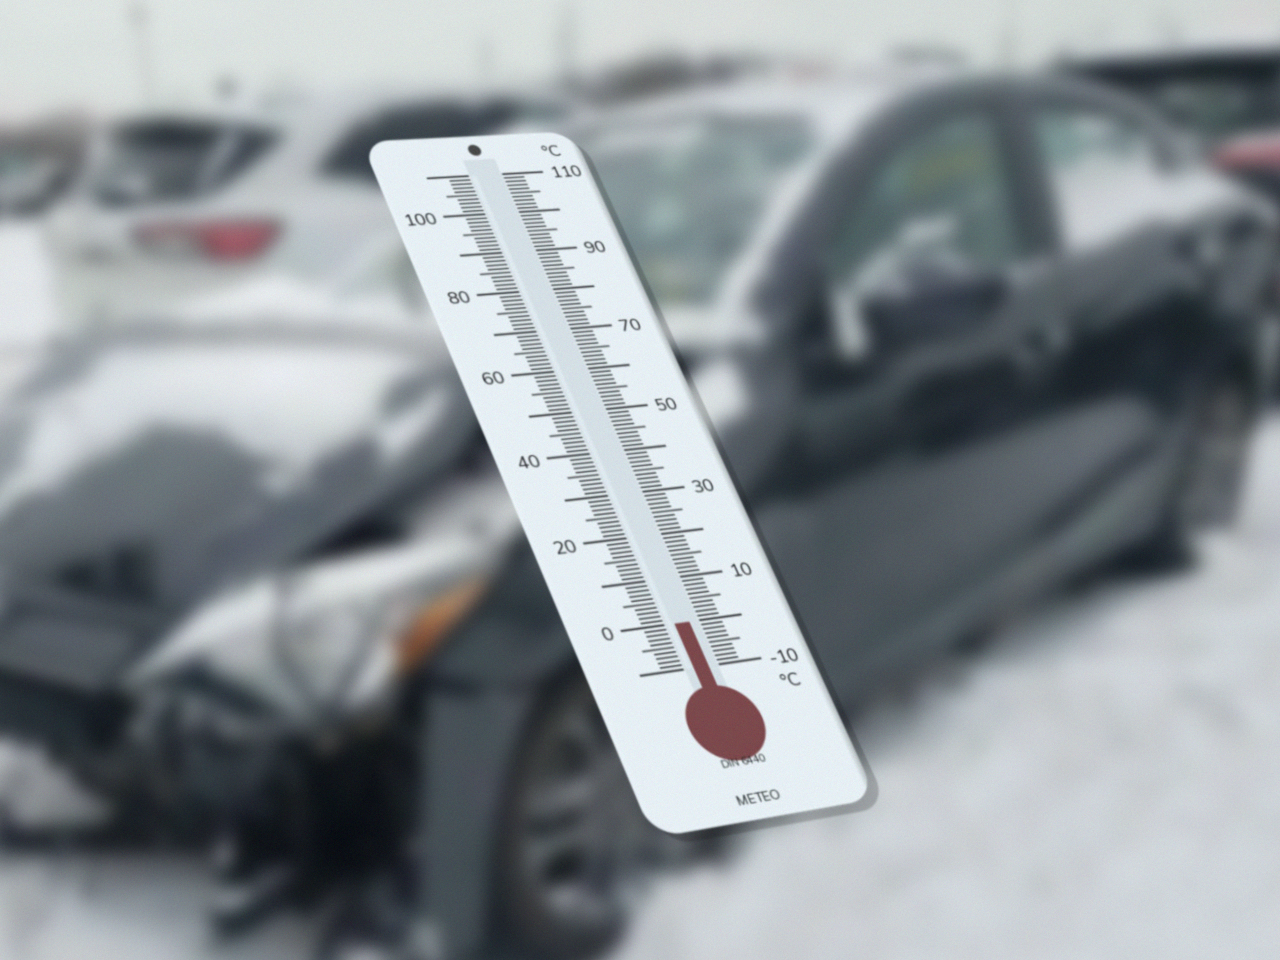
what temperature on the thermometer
0 °C
